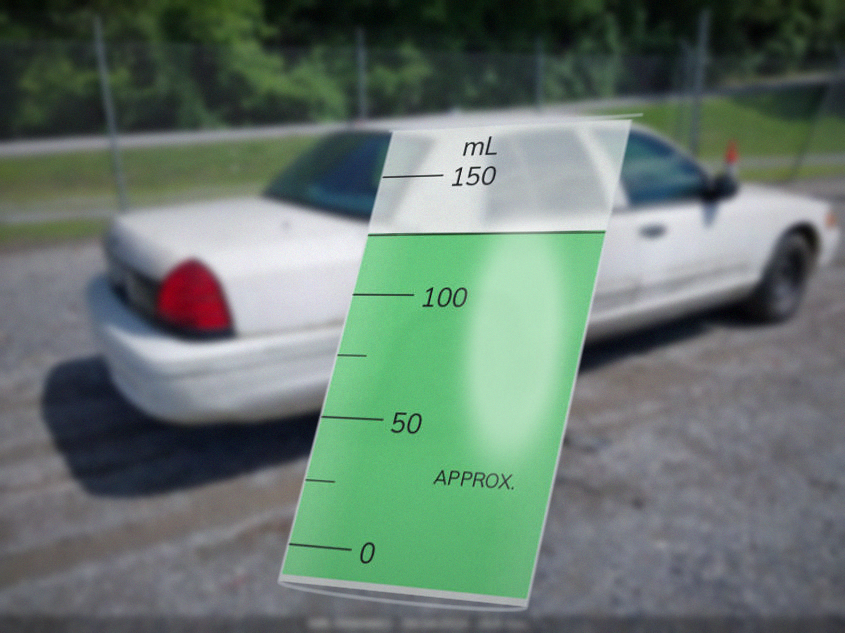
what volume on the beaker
125 mL
